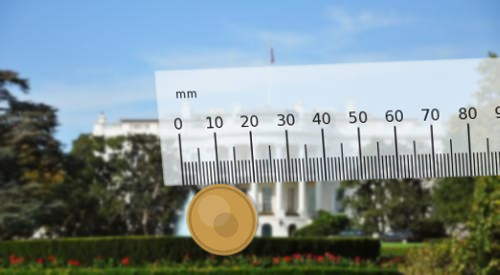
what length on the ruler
20 mm
